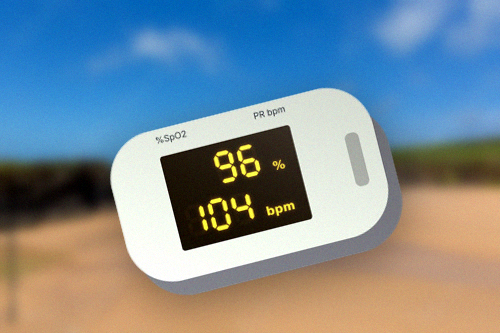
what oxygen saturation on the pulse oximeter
96 %
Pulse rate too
104 bpm
